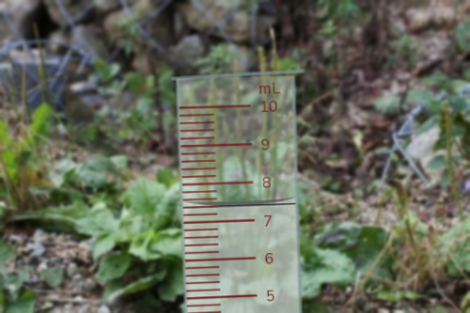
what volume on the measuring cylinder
7.4 mL
